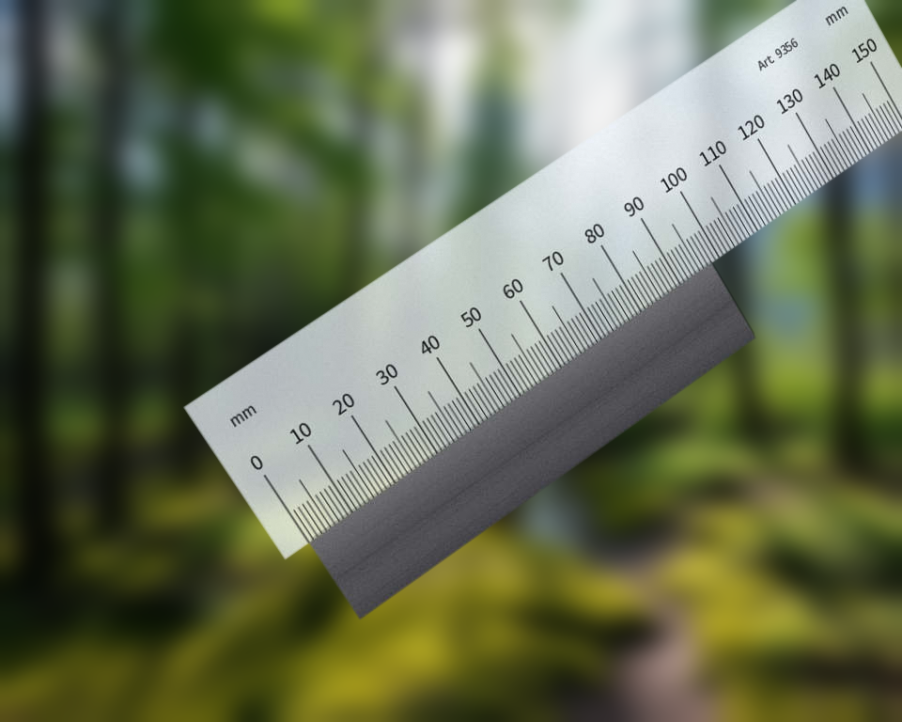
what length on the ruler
98 mm
